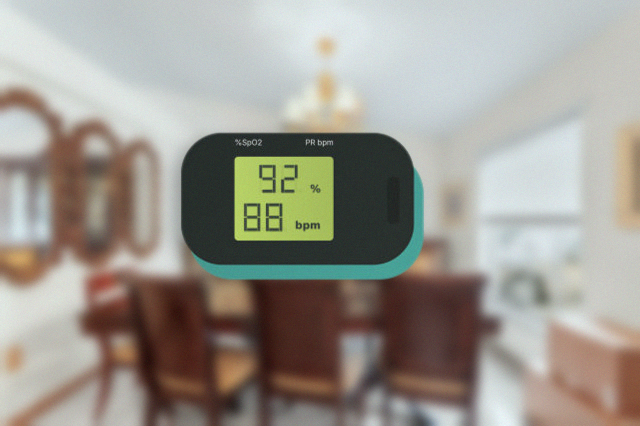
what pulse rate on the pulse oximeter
88 bpm
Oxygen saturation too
92 %
